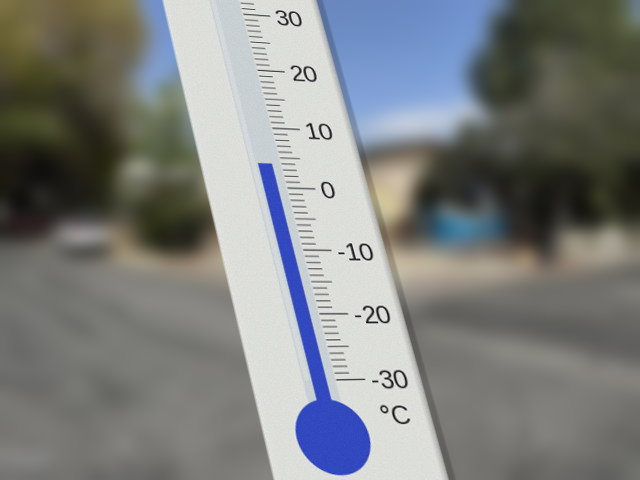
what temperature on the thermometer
4 °C
